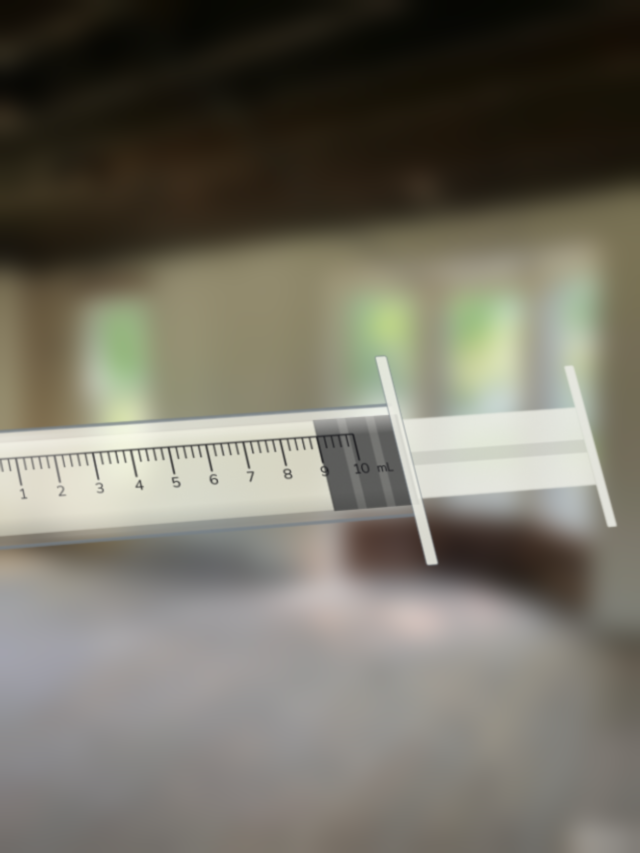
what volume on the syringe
9 mL
